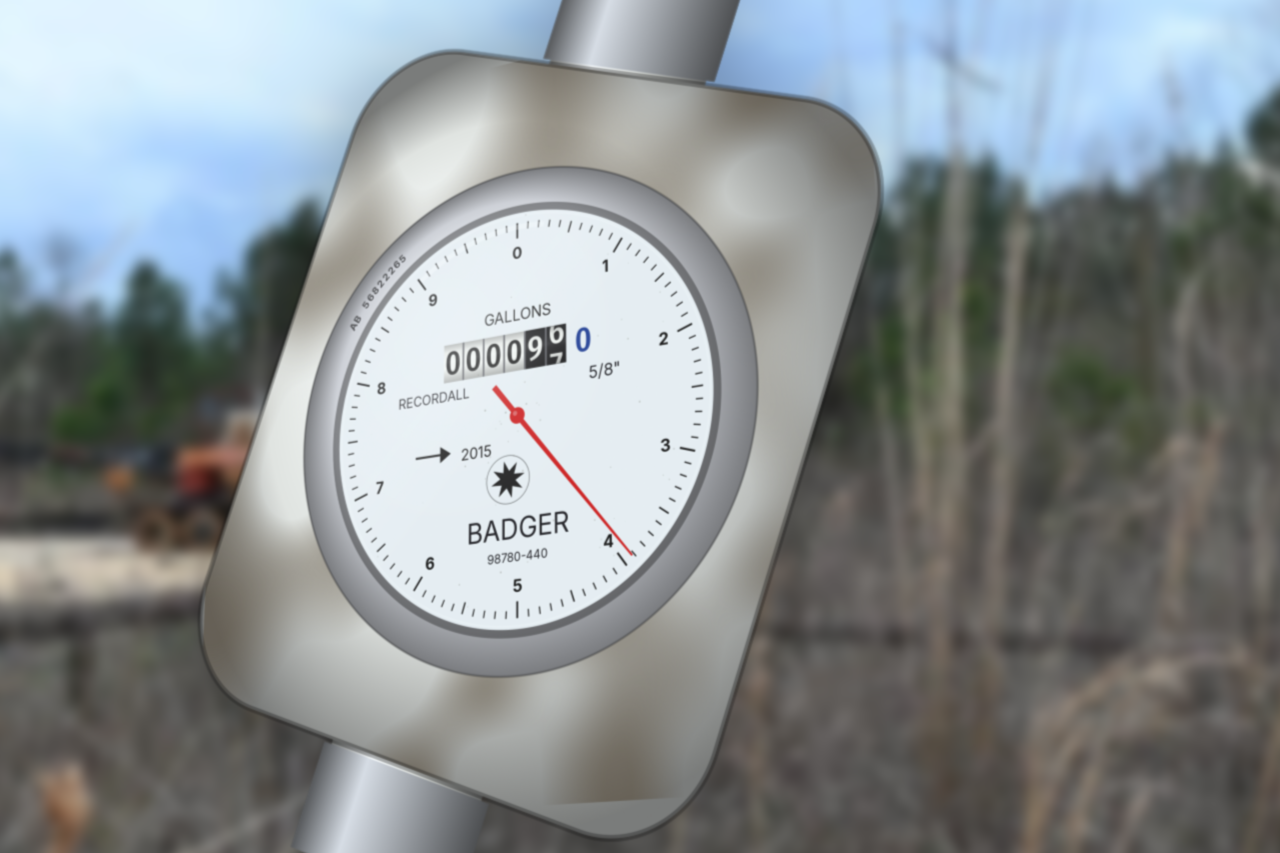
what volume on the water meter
963.9 gal
